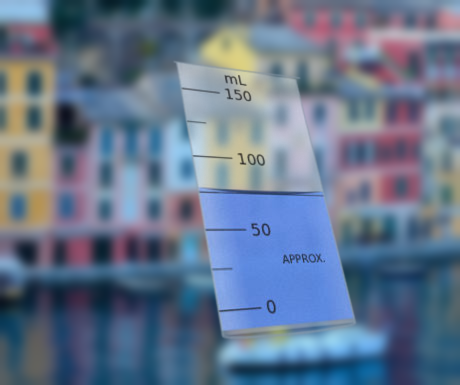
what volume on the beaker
75 mL
